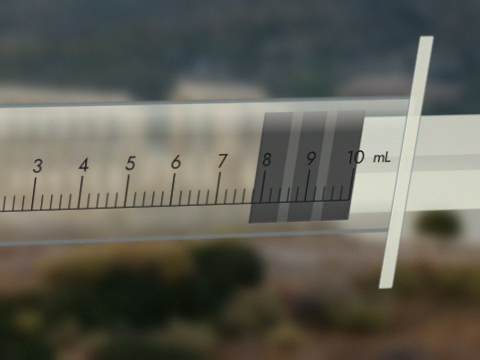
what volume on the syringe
7.8 mL
